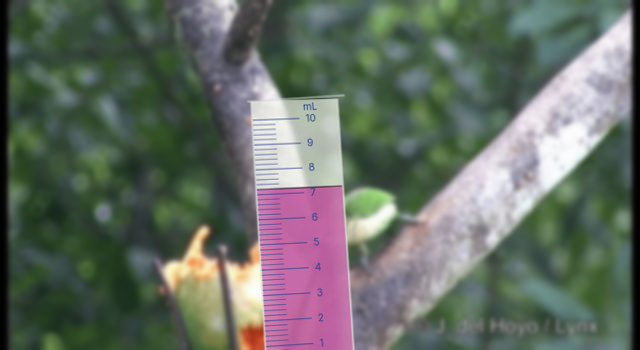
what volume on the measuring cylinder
7.2 mL
